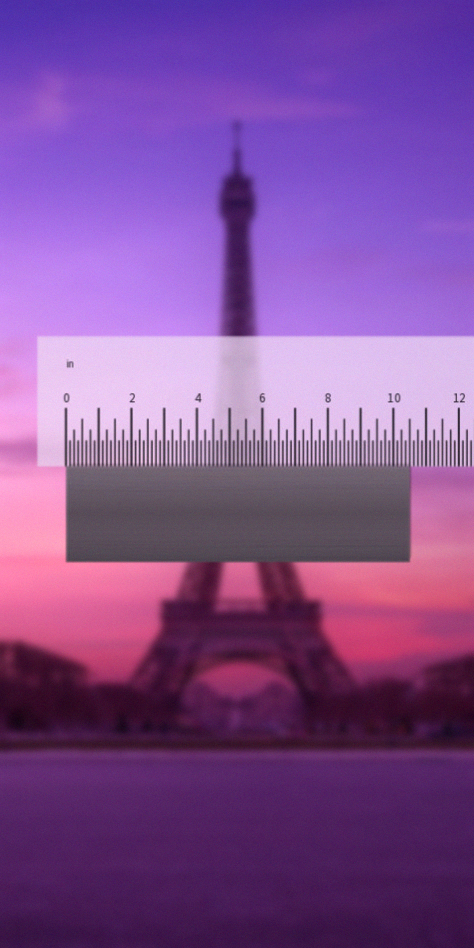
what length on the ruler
10.5 in
